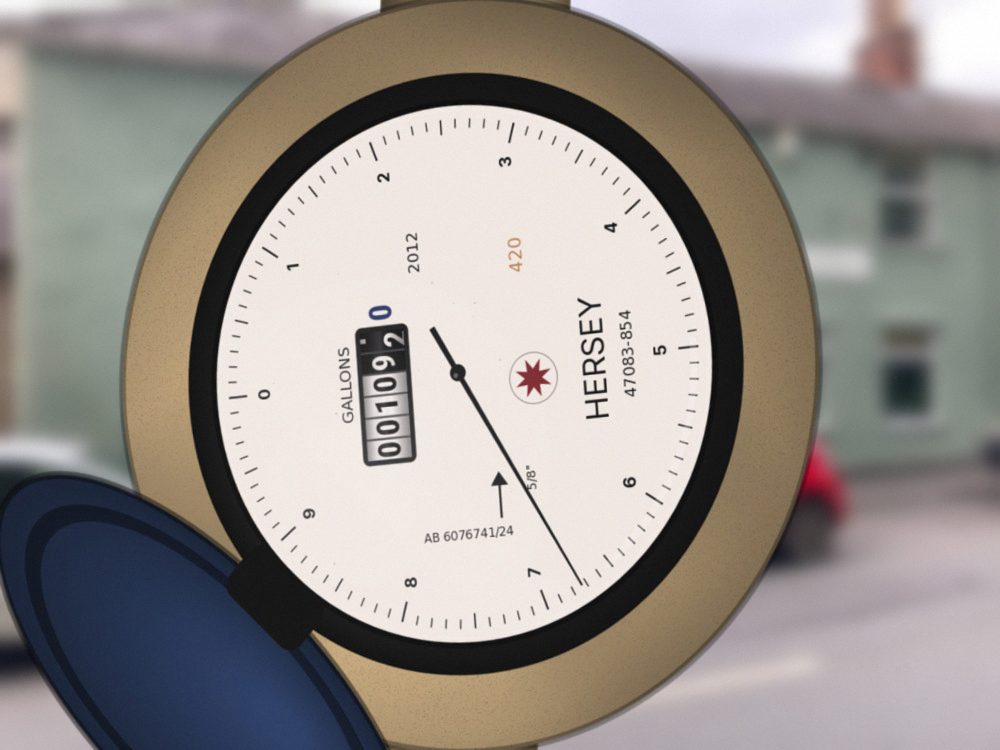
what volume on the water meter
10916.7 gal
